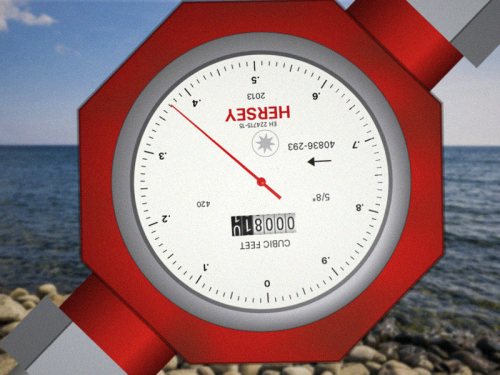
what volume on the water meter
810.37 ft³
